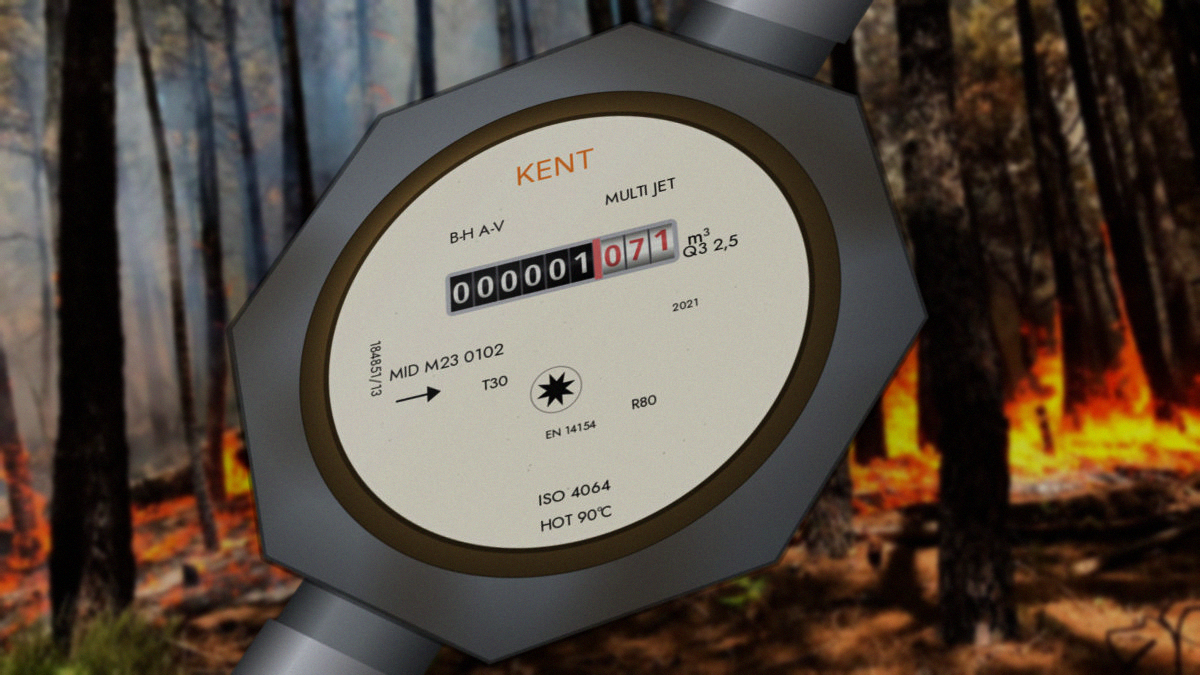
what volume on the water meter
1.071 m³
